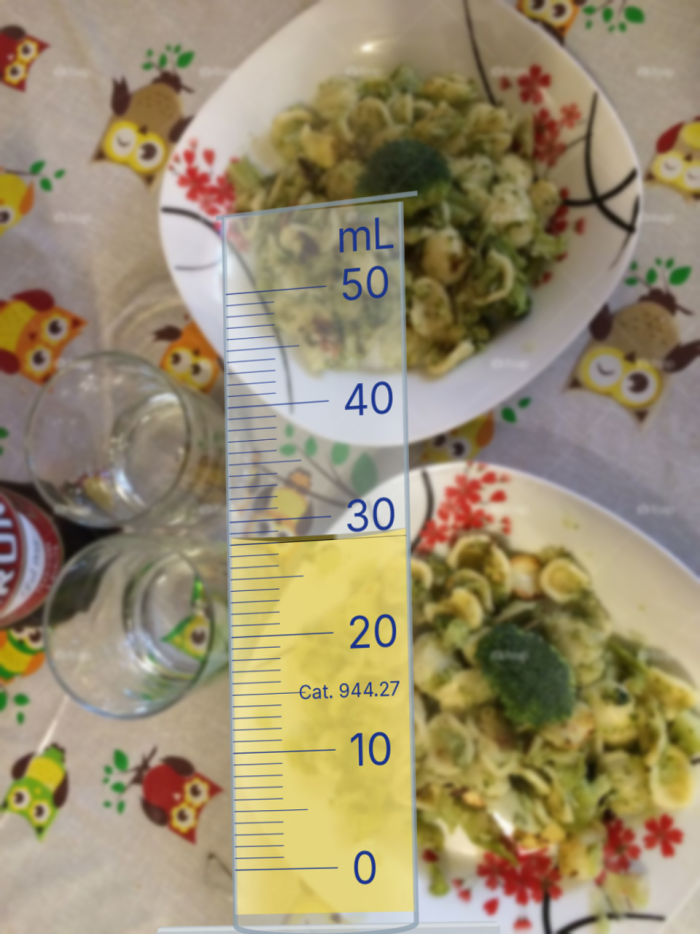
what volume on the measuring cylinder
28 mL
